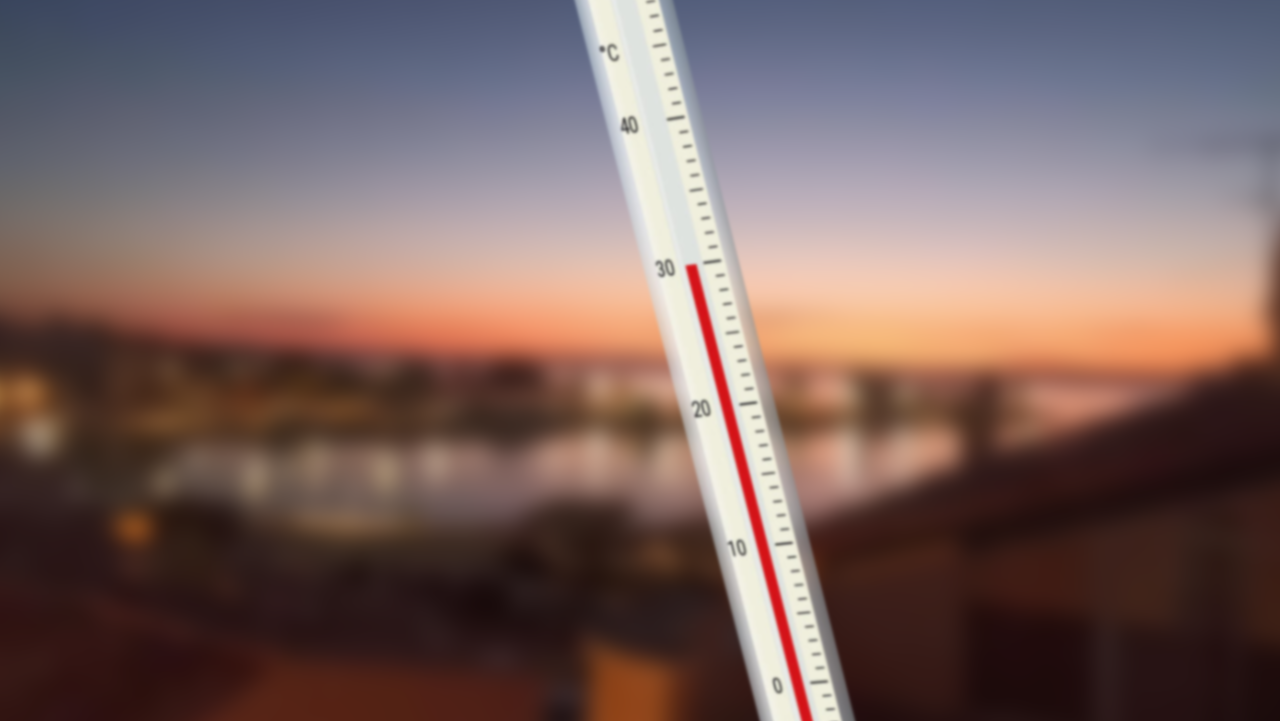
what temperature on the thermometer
30 °C
